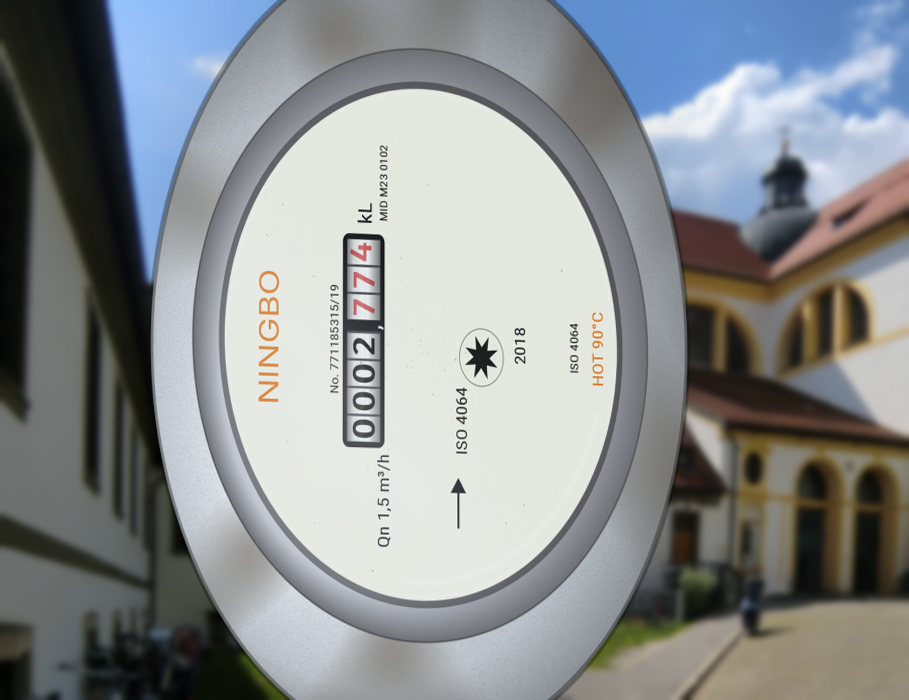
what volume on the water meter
2.774 kL
